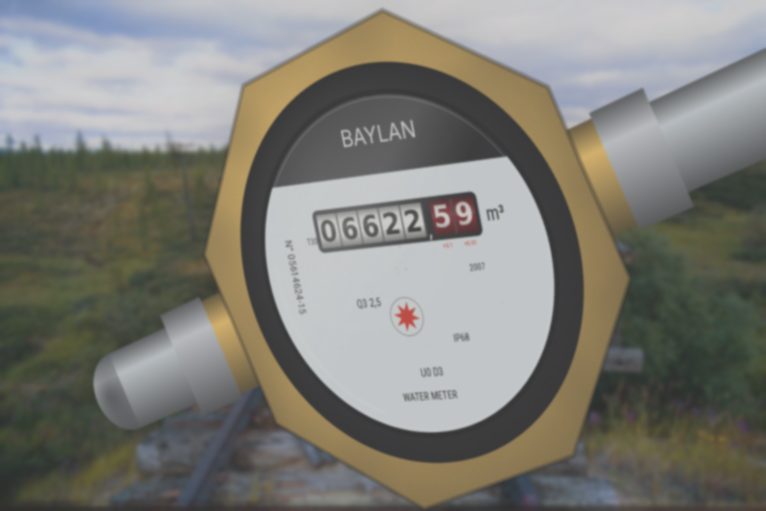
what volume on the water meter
6622.59 m³
